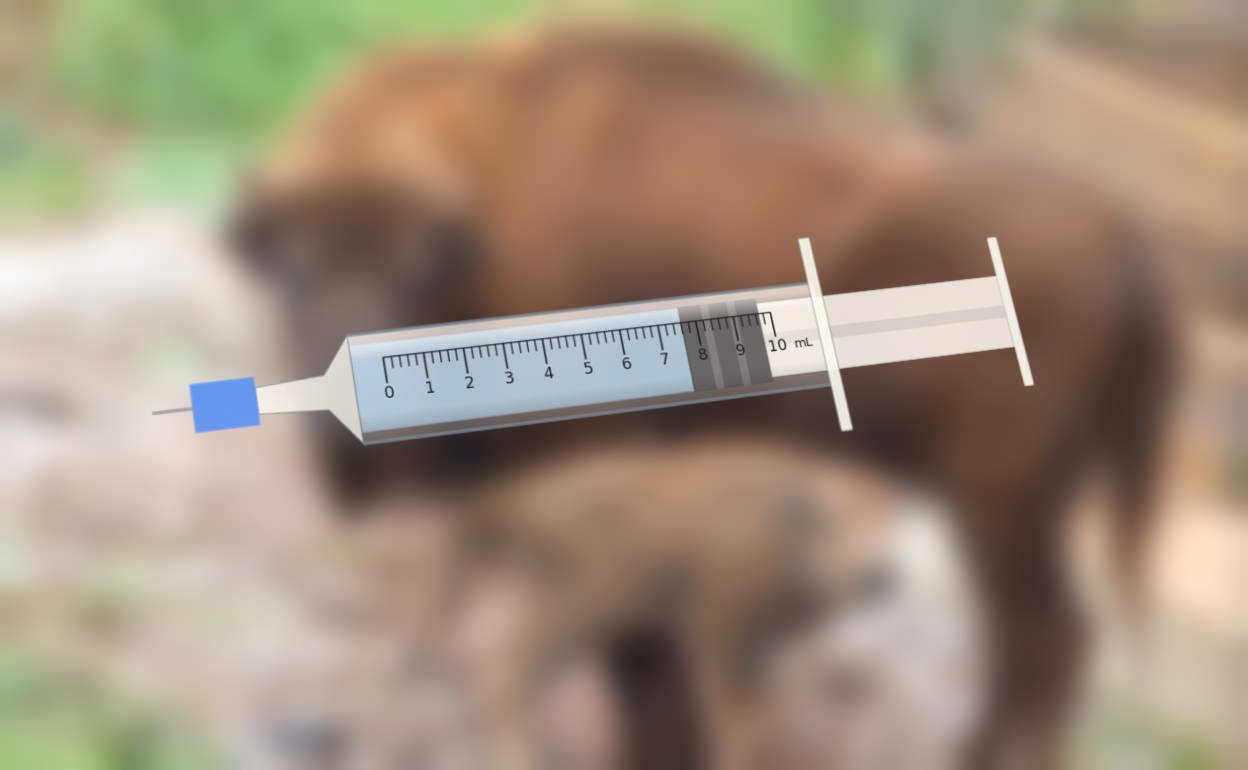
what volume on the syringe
7.6 mL
